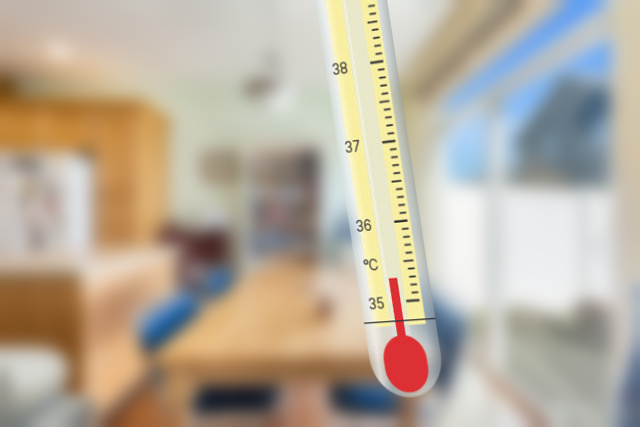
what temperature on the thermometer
35.3 °C
